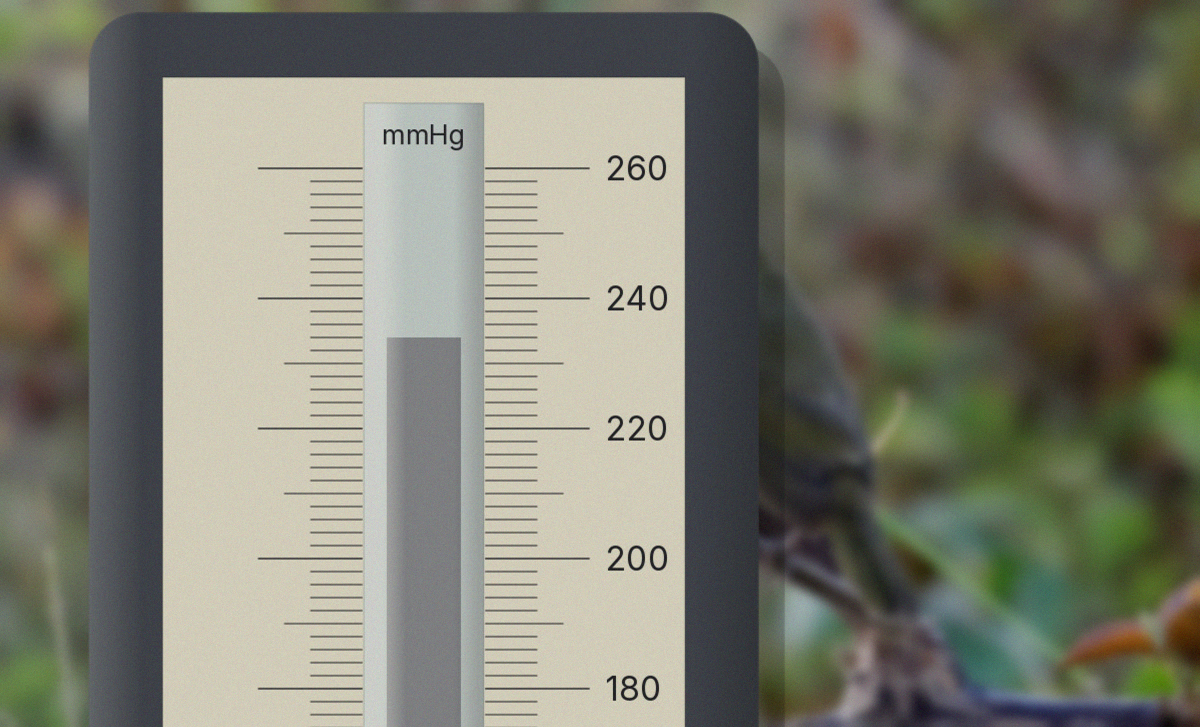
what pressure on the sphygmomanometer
234 mmHg
